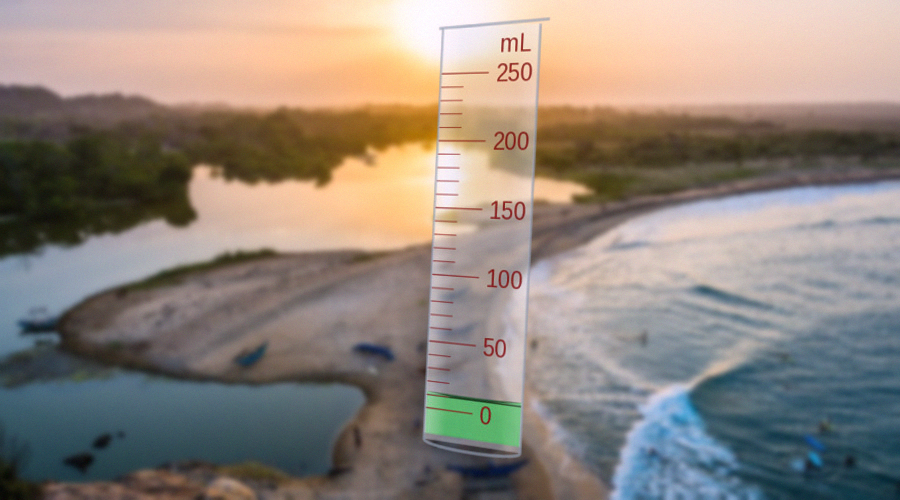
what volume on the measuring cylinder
10 mL
